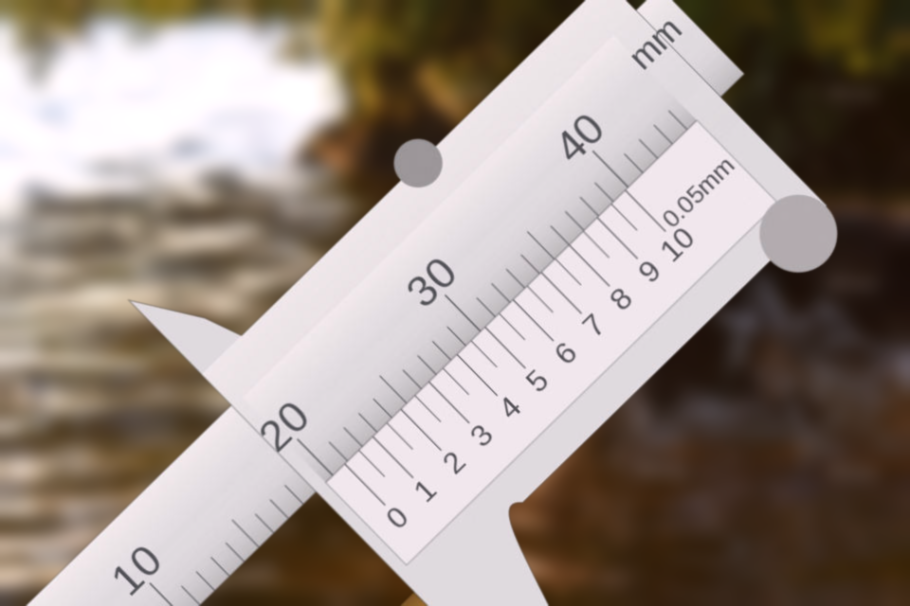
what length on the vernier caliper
20.8 mm
